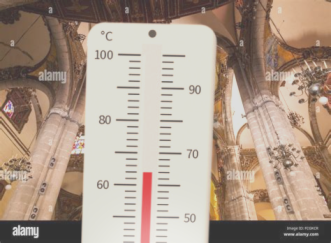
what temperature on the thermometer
64 °C
